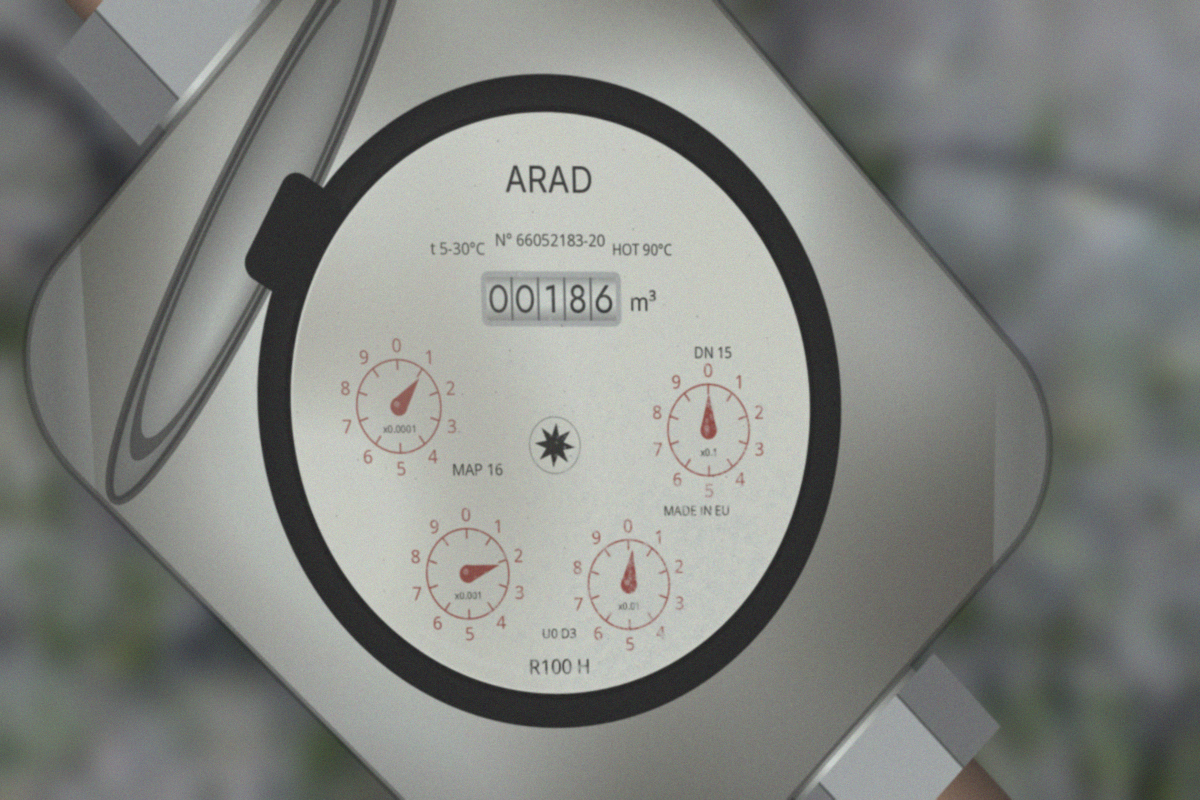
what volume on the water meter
186.0021 m³
